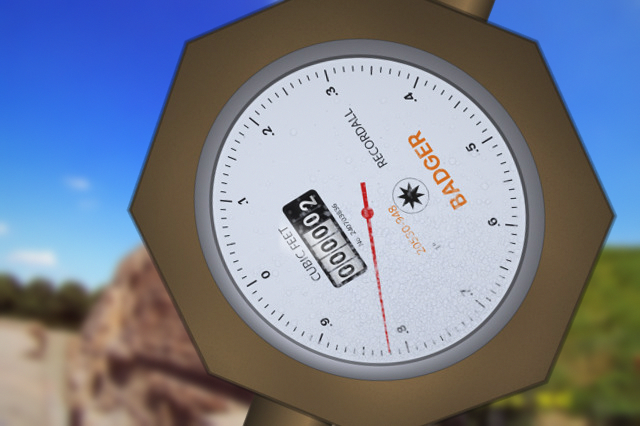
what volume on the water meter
1.82 ft³
